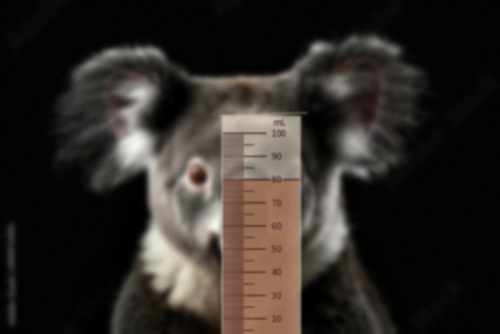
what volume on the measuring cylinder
80 mL
